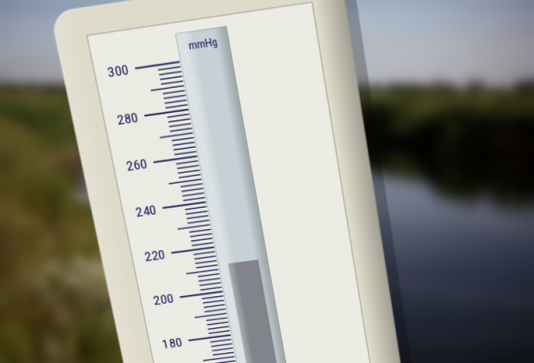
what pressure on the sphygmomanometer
212 mmHg
